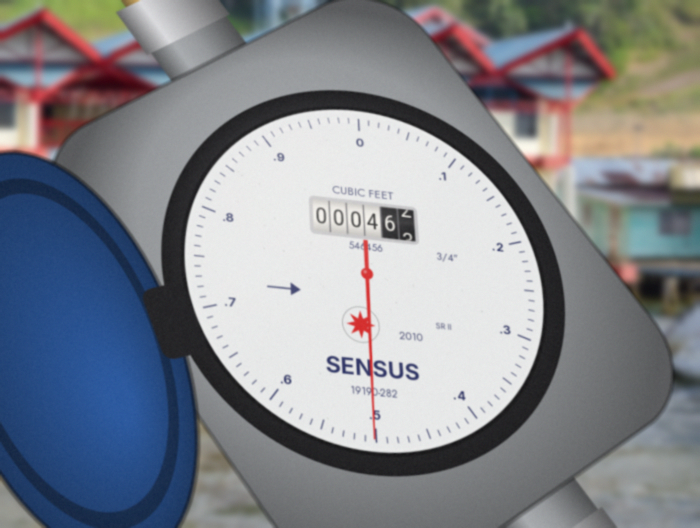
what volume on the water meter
462.50 ft³
